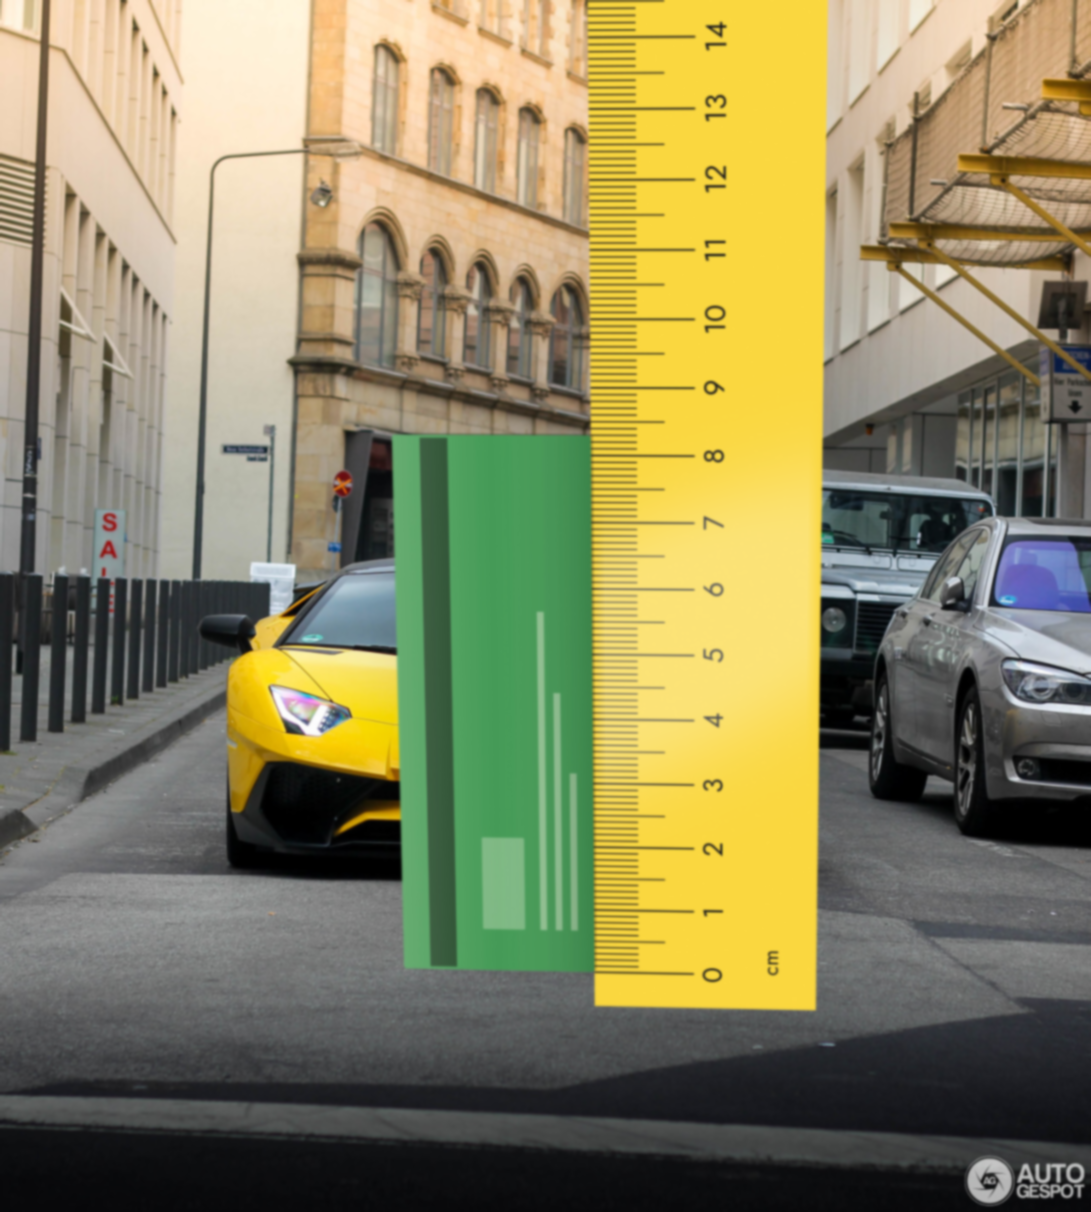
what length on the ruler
8.3 cm
